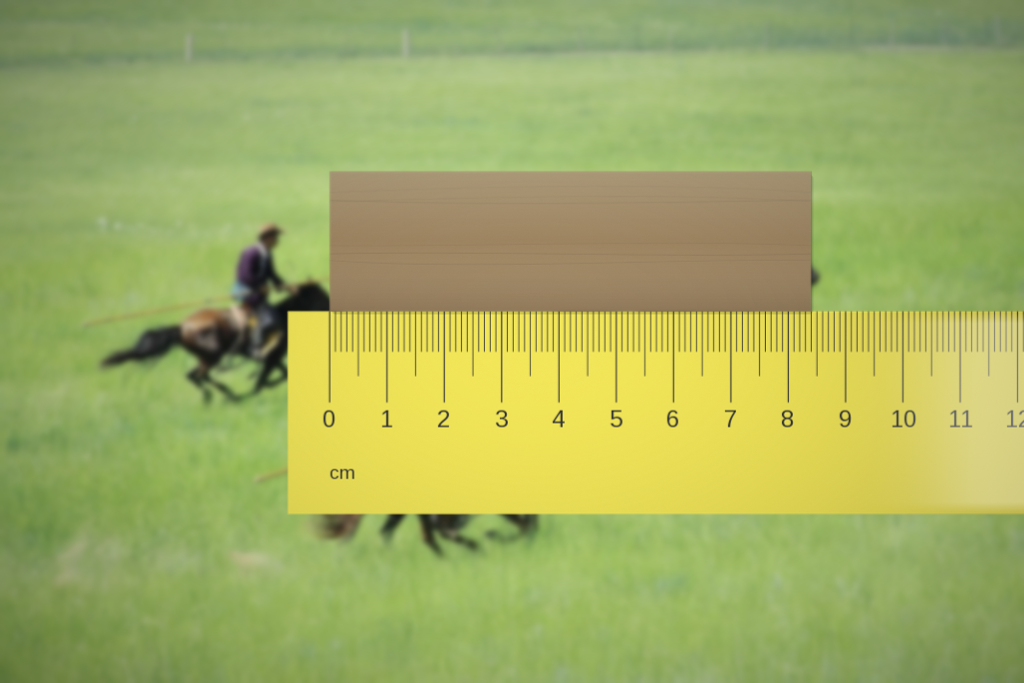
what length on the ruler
8.4 cm
